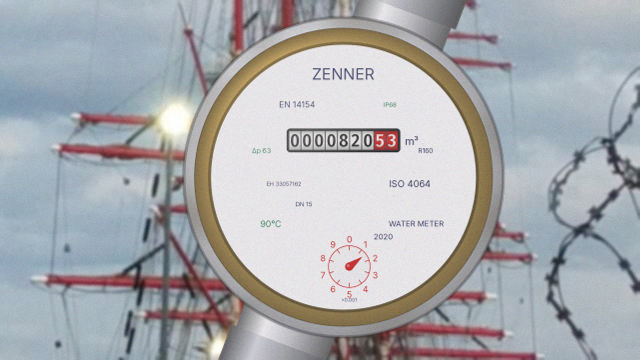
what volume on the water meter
820.531 m³
